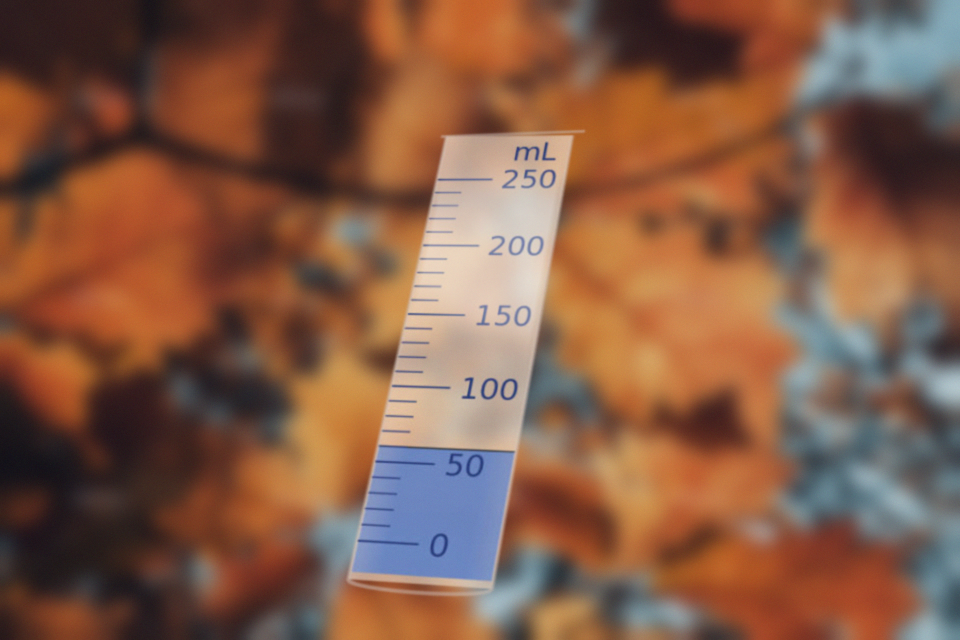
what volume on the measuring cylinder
60 mL
